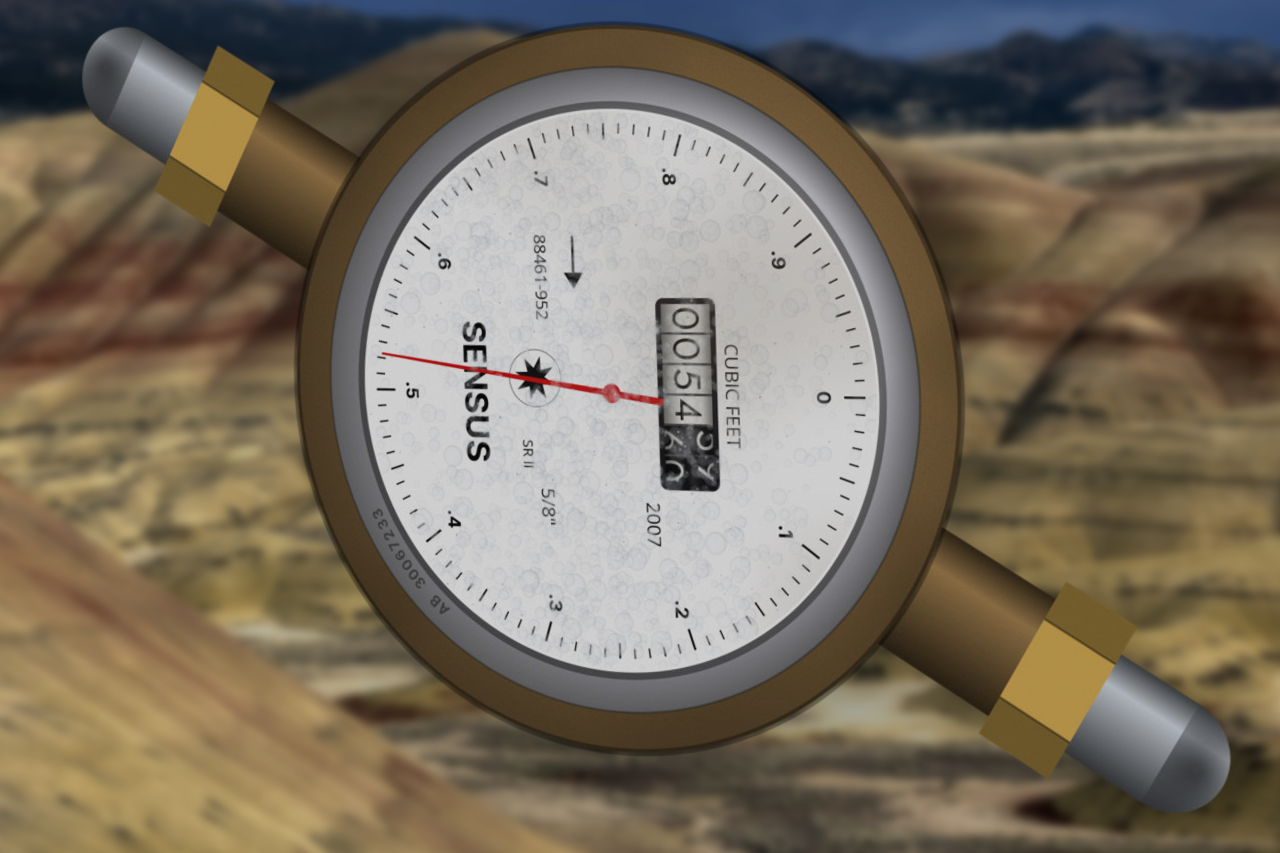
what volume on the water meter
5459.52 ft³
